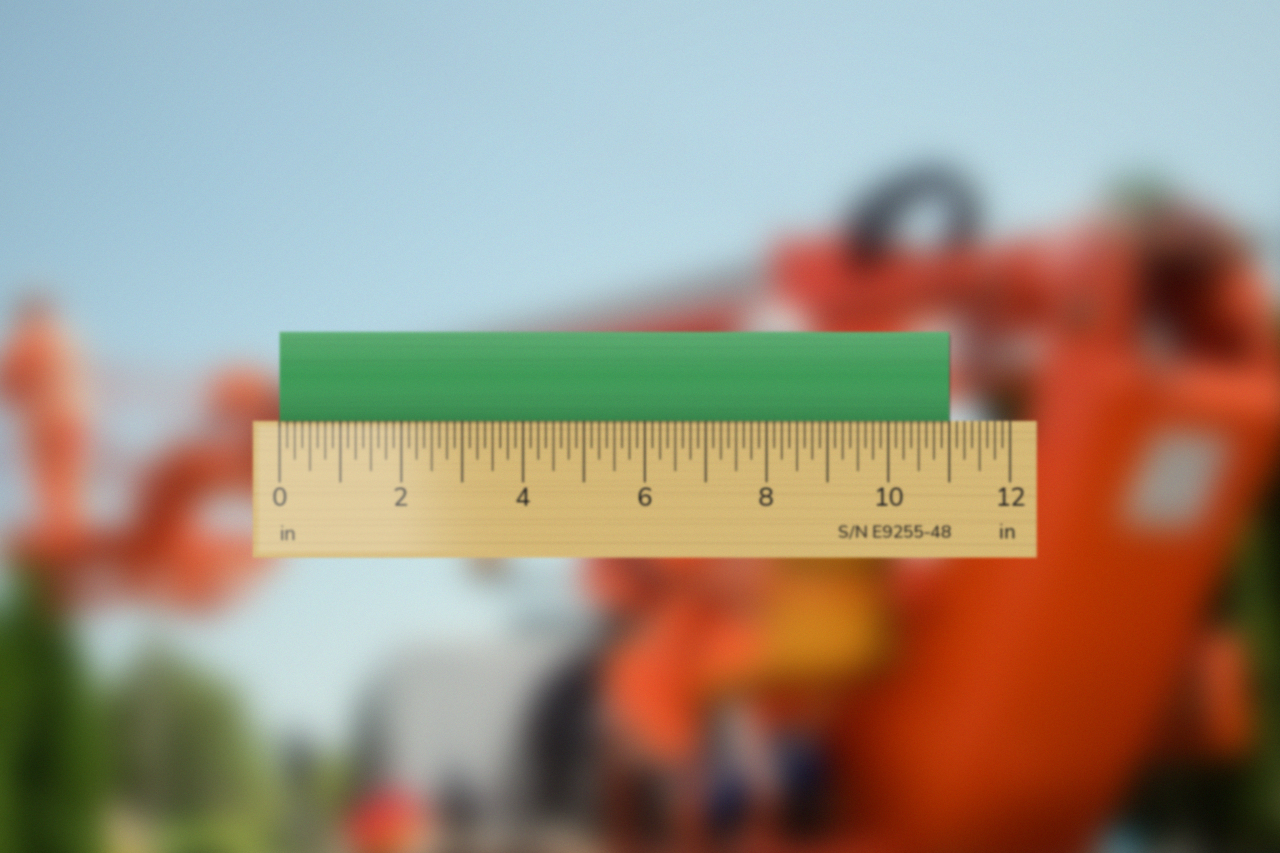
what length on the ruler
11 in
